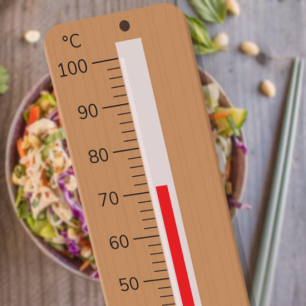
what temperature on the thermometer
71 °C
